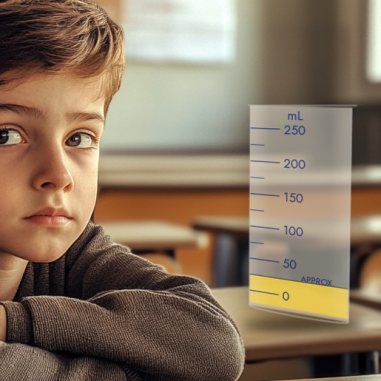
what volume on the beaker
25 mL
